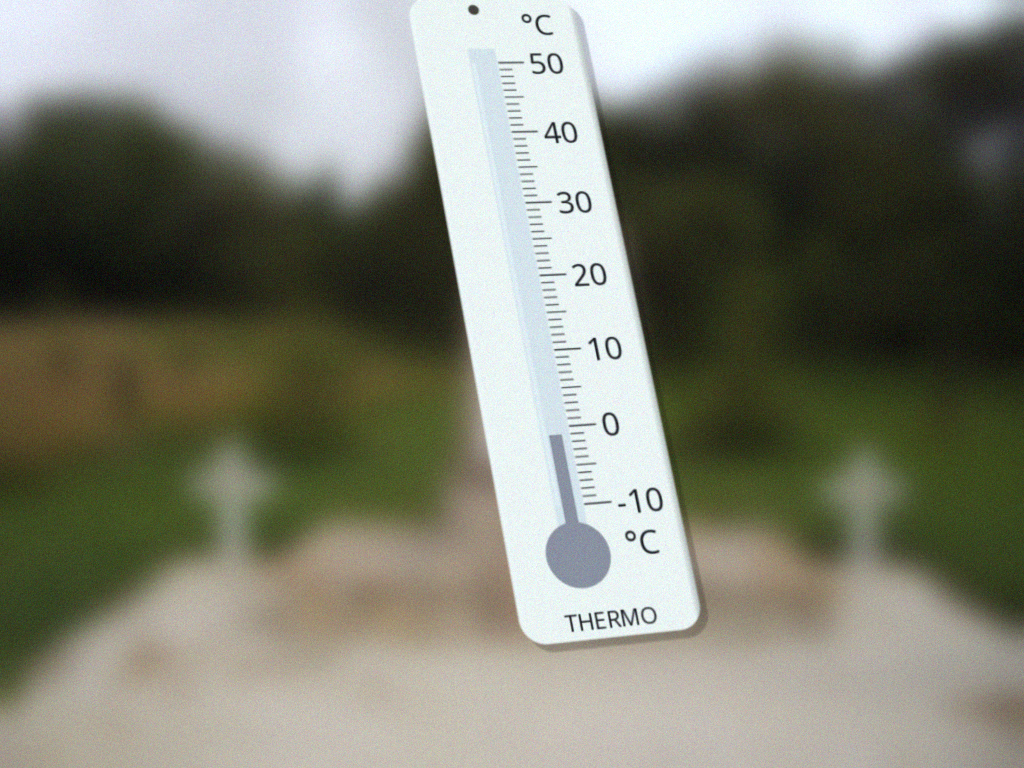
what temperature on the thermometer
-1 °C
